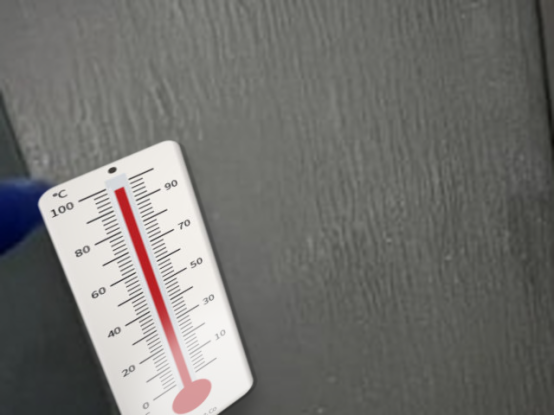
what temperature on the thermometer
98 °C
